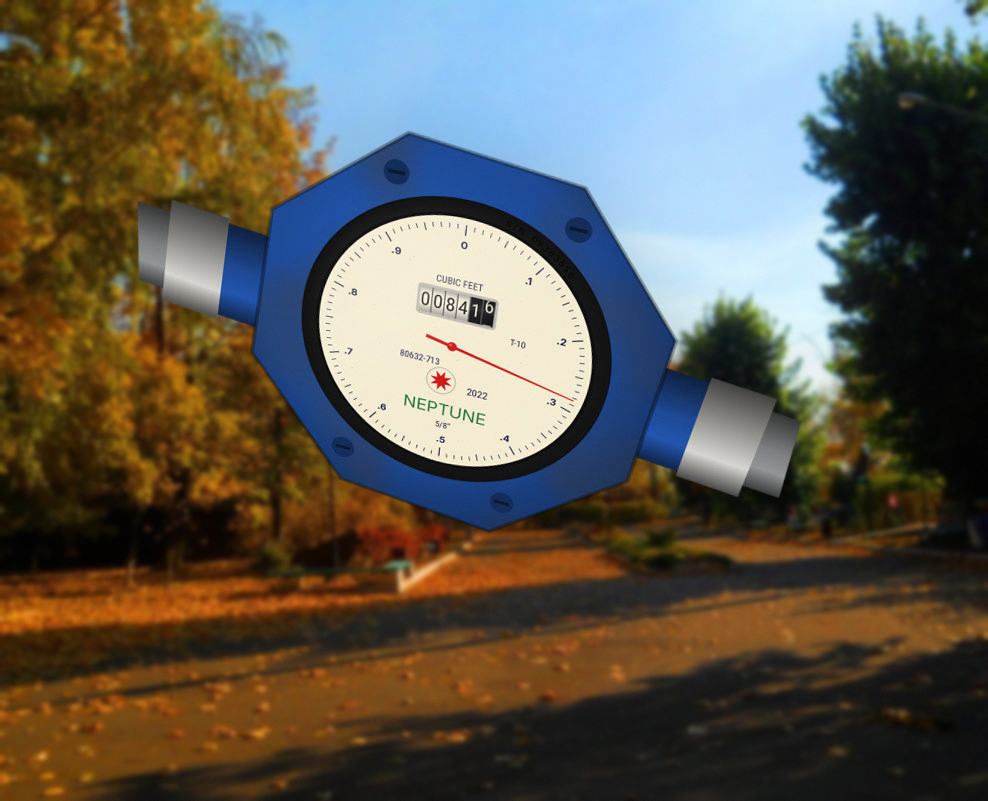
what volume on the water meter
8416.28 ft³
